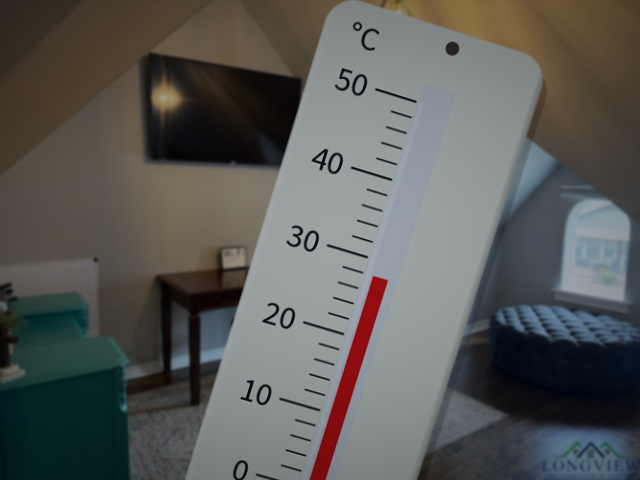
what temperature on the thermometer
28 °C
